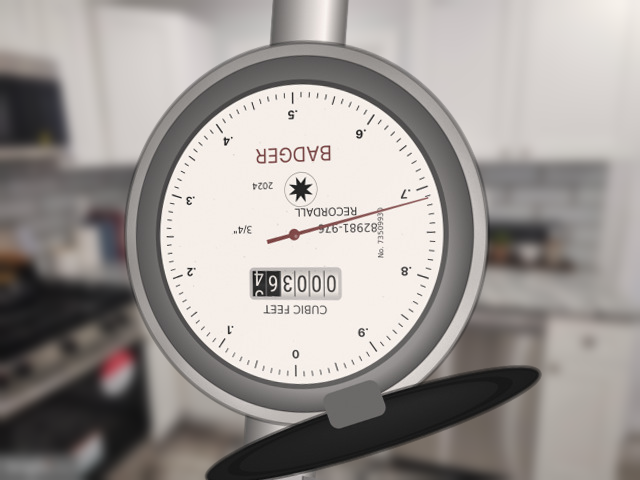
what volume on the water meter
363.71 ft³
